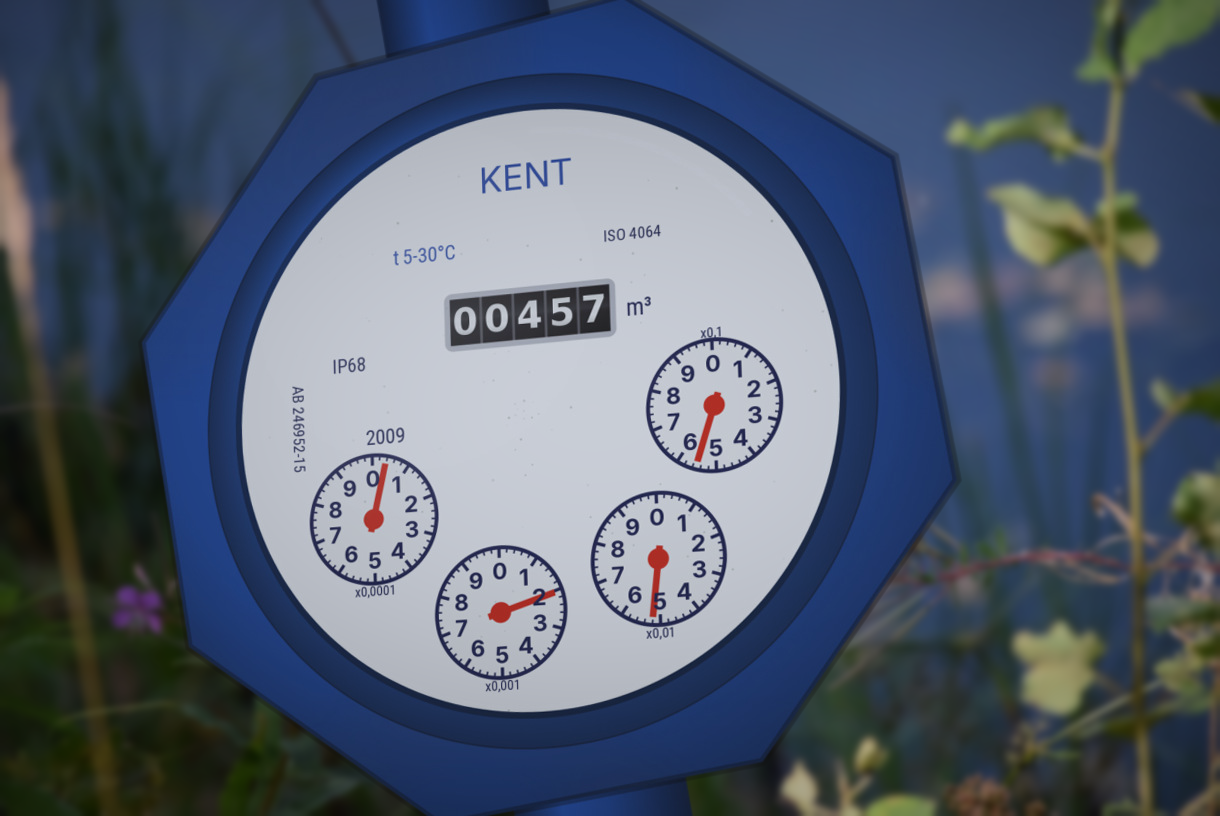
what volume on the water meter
457.5520 m³
